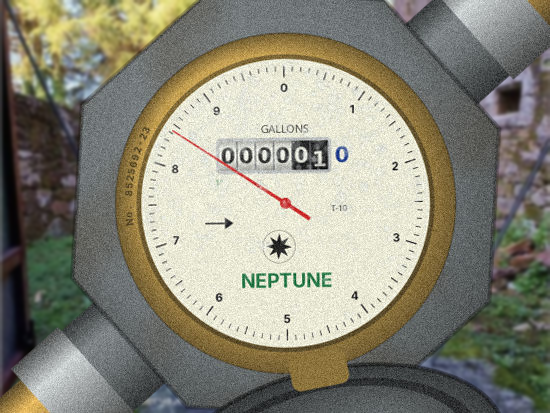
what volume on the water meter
8.4 gal
